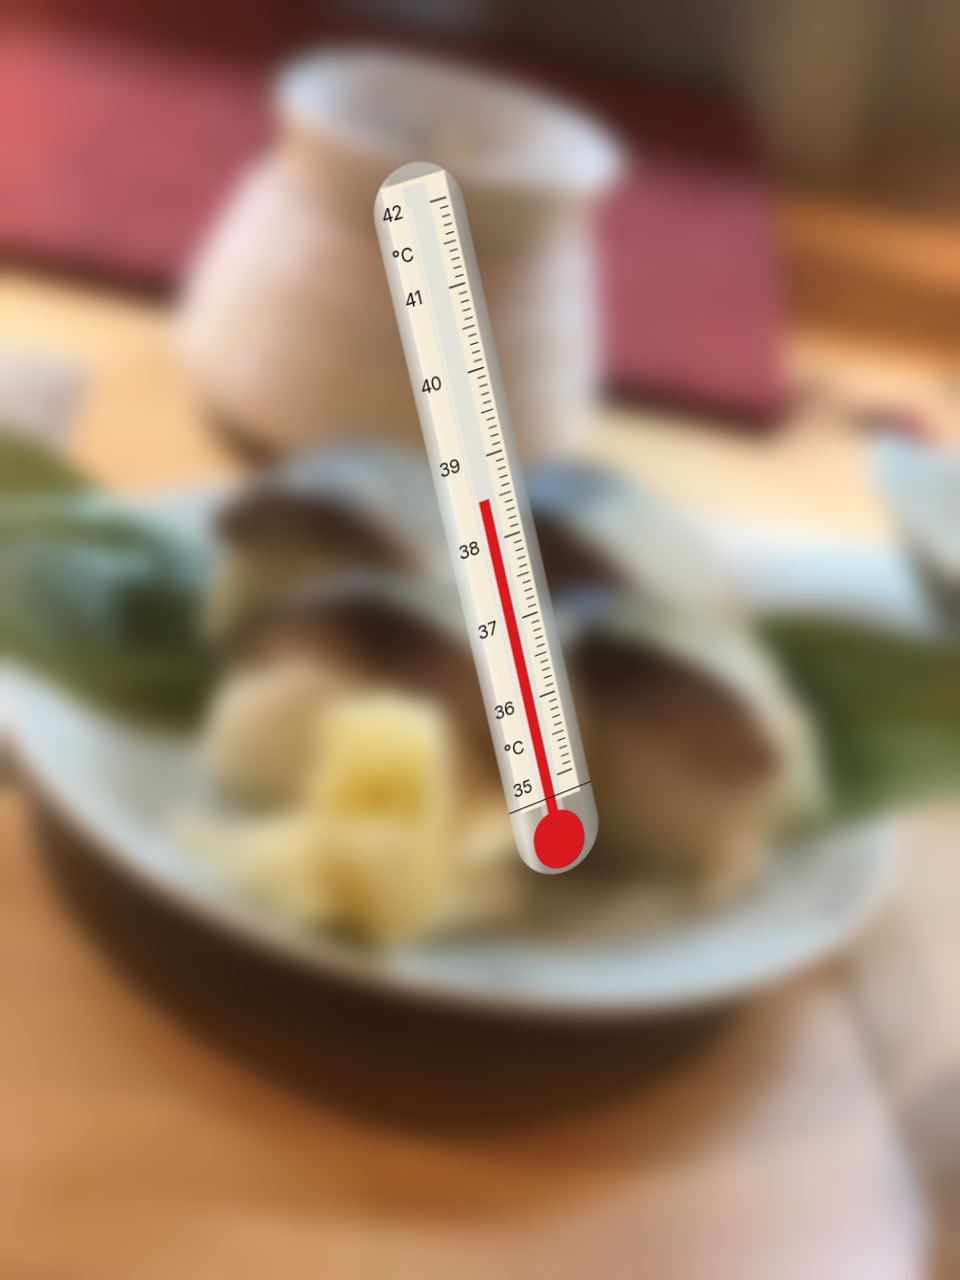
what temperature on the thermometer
38.5 °C
